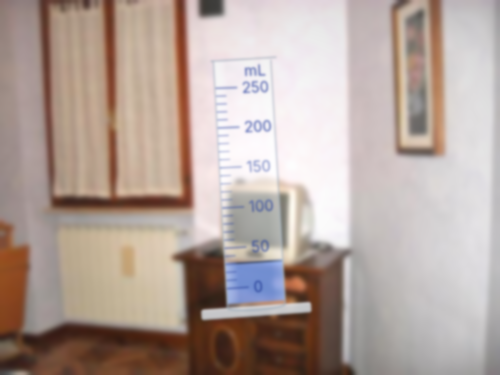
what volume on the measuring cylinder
30 mL
